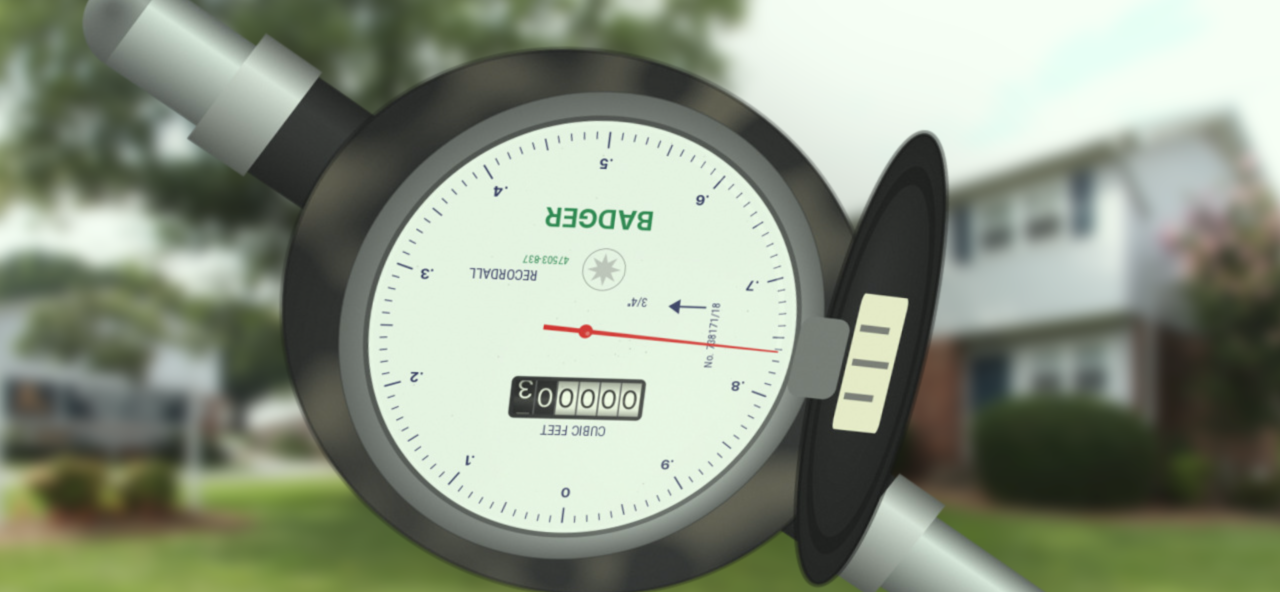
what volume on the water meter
2.76 ft³
